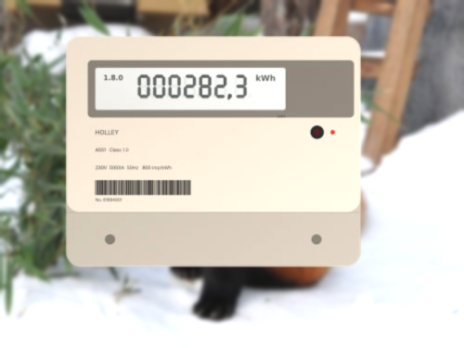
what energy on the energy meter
282.3 kWh
